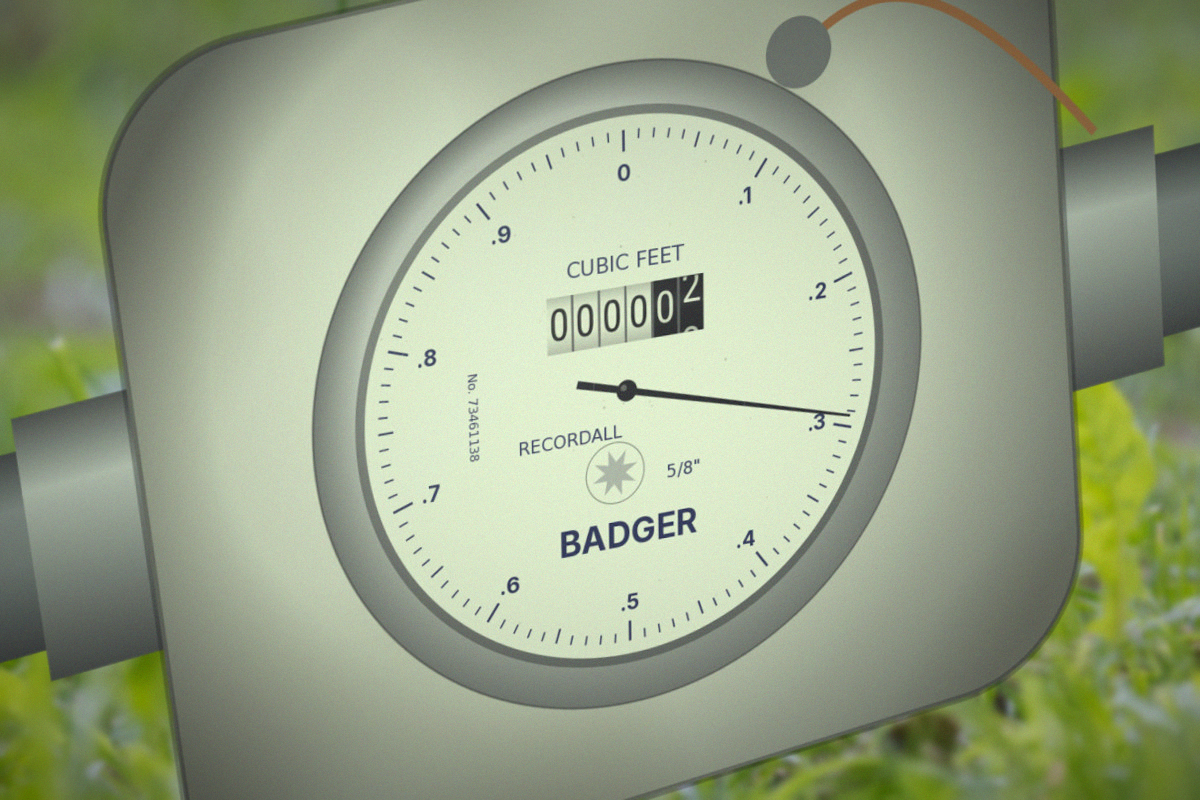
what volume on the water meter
2.29 ft³
